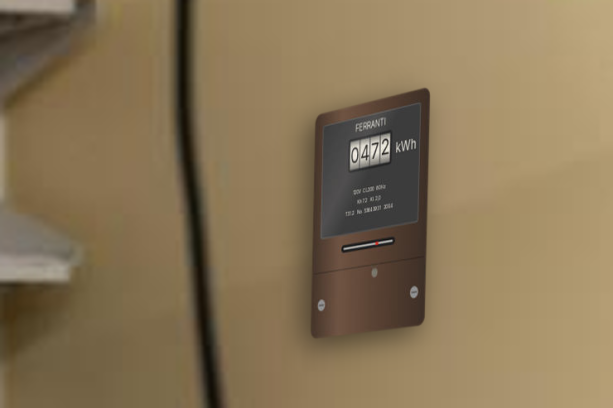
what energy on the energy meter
472 kWh
